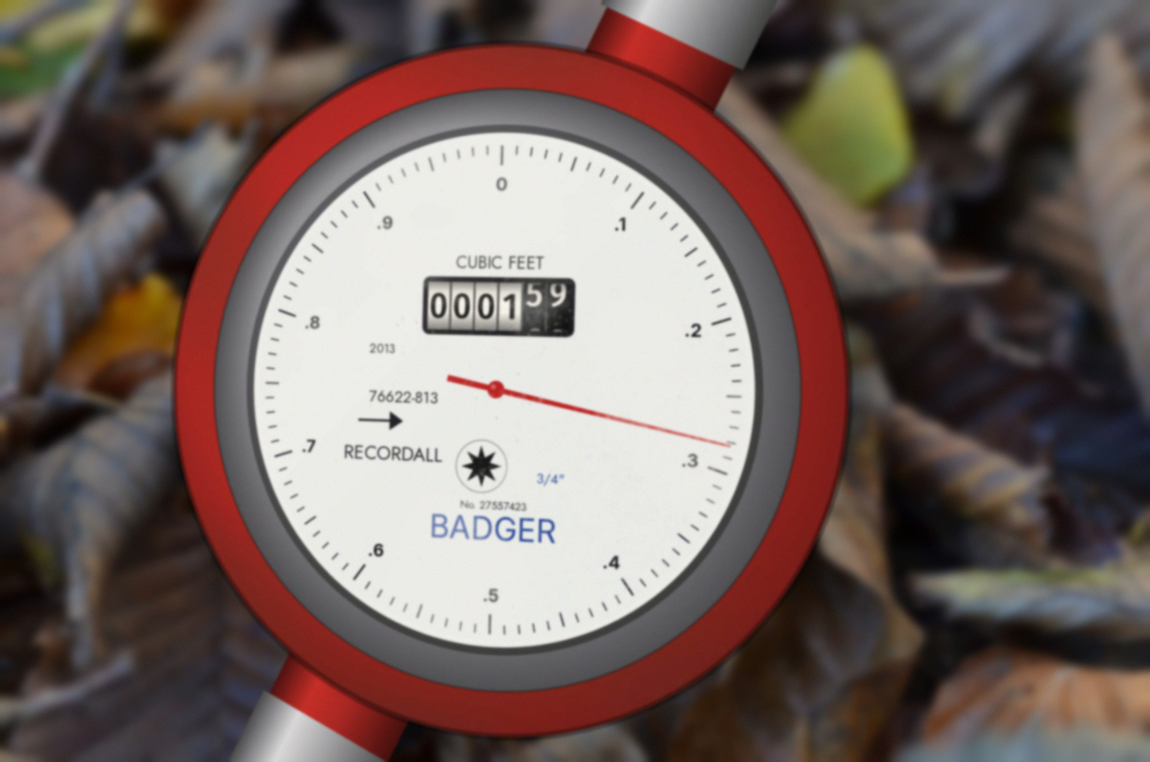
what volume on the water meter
159.28 ft³
